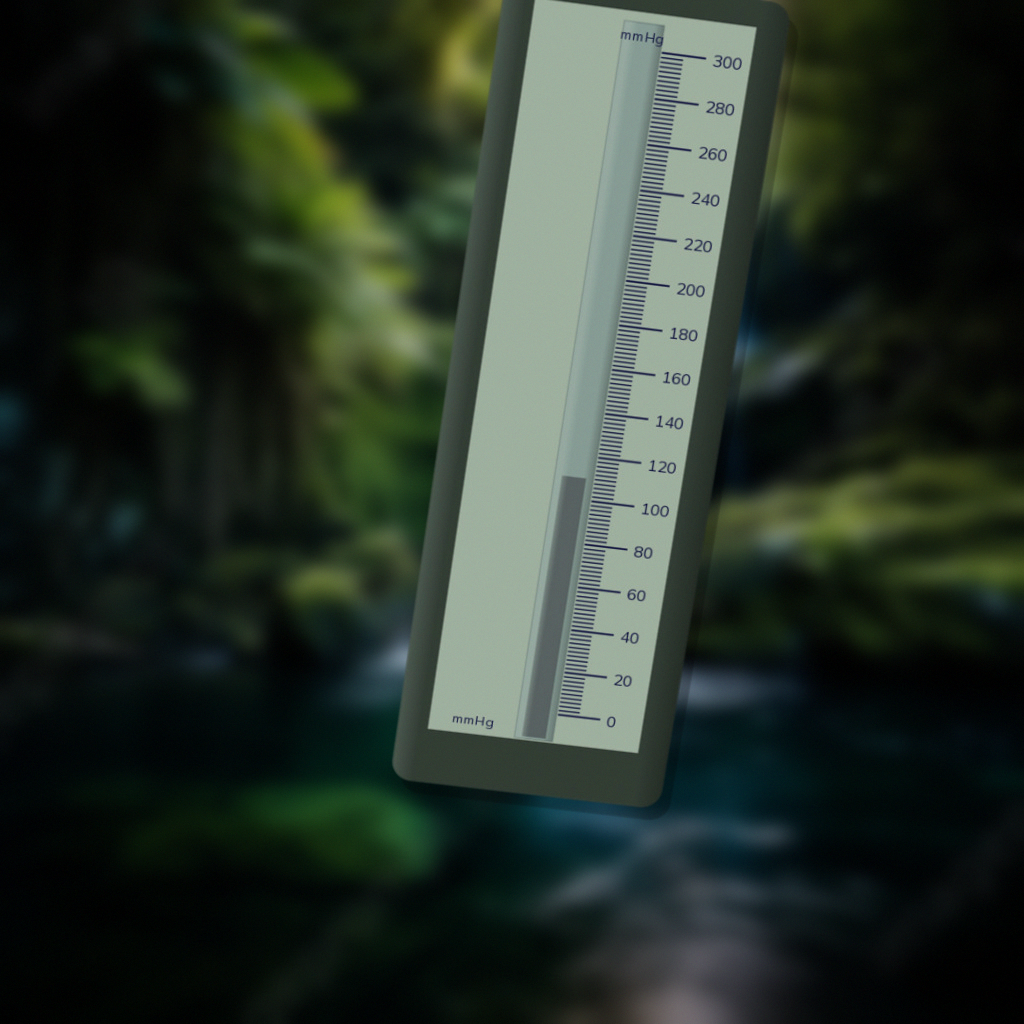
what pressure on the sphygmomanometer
110 mmHg
